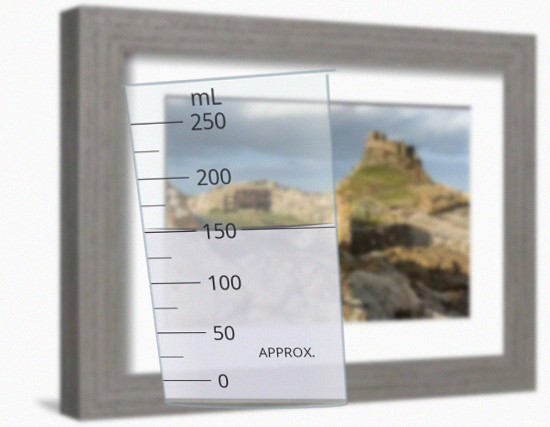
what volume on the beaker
150 mL
